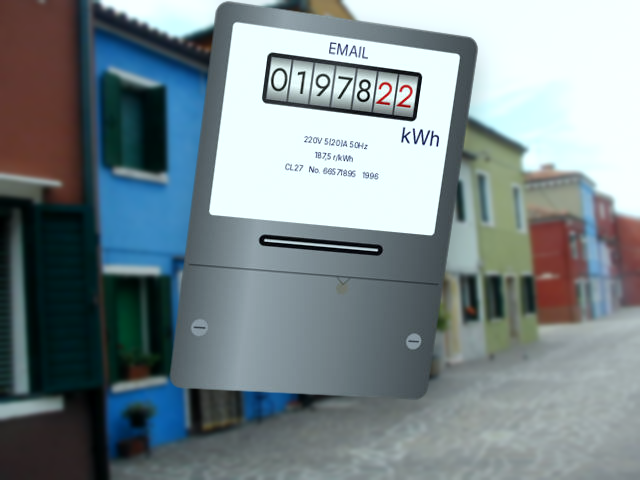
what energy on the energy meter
1978.22 kWh
